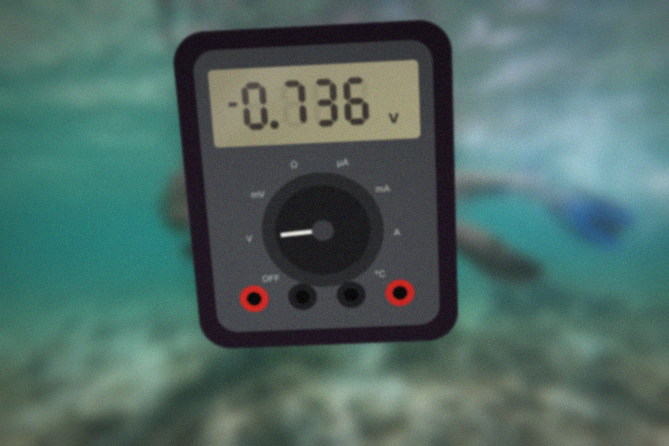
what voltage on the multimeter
-0.736 V
